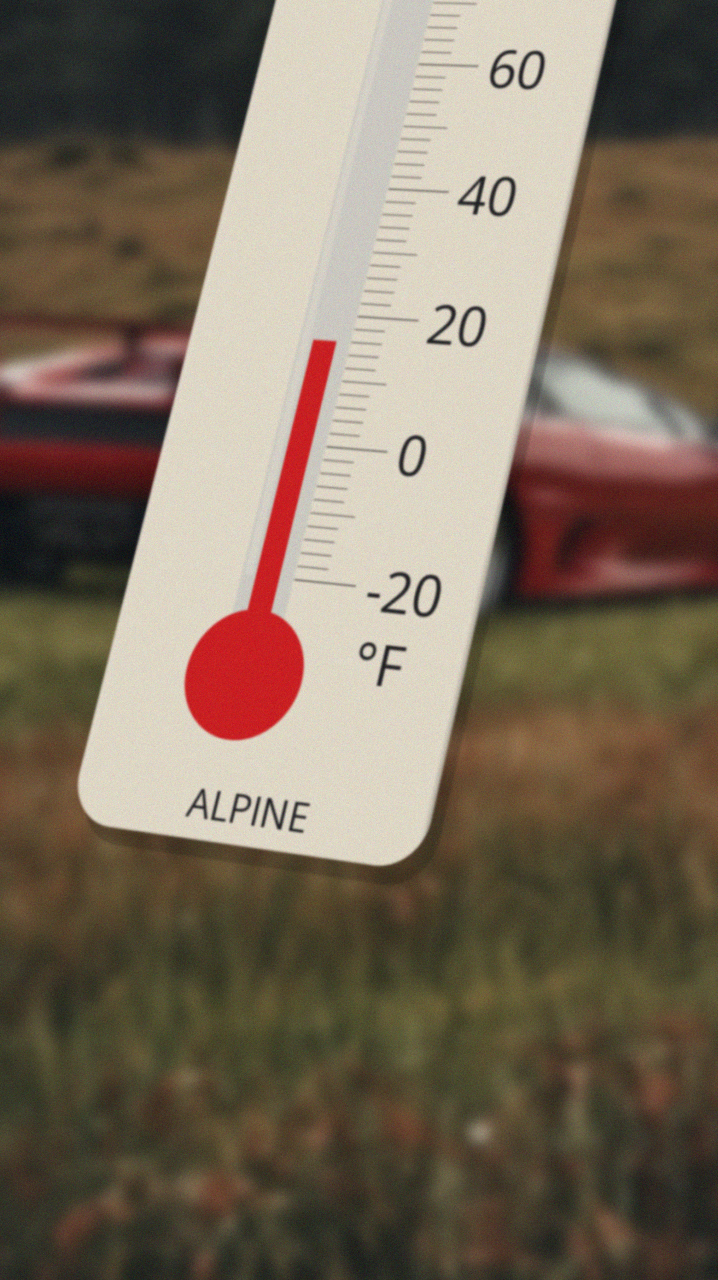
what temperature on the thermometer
16 °F
